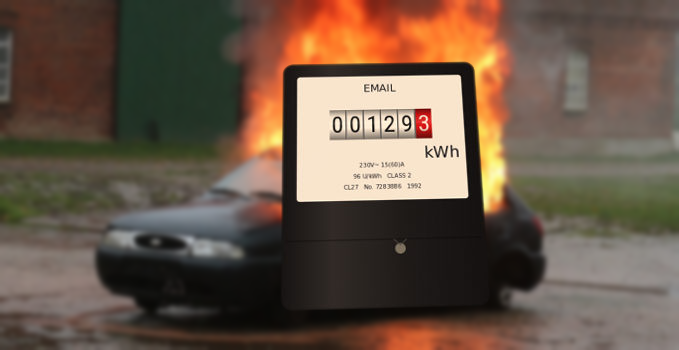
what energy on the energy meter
129.3 kWh
